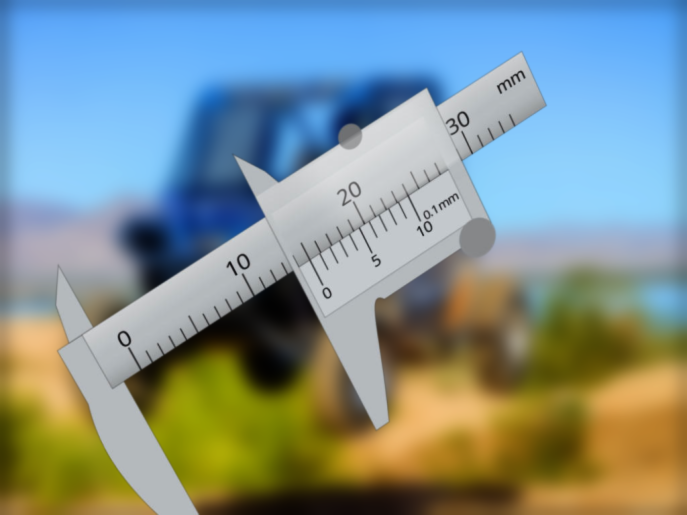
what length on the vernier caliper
15.0 mm
